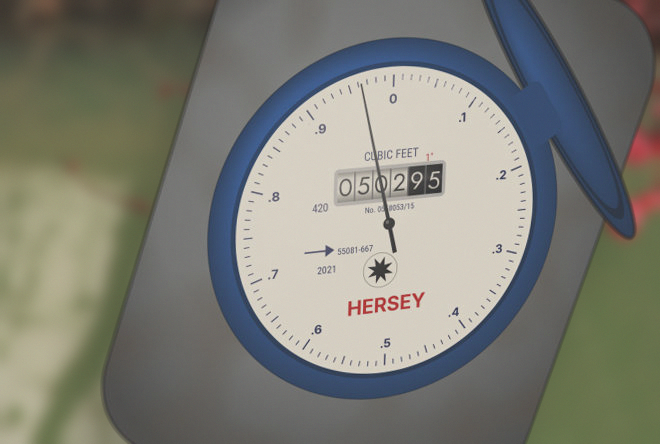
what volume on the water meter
50294.96 ft³
